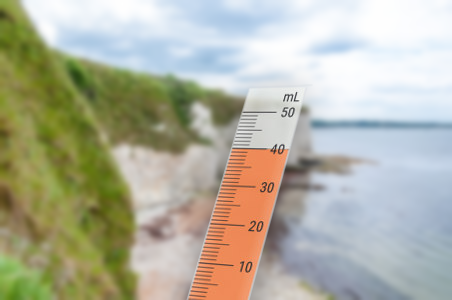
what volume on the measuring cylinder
40 mL
